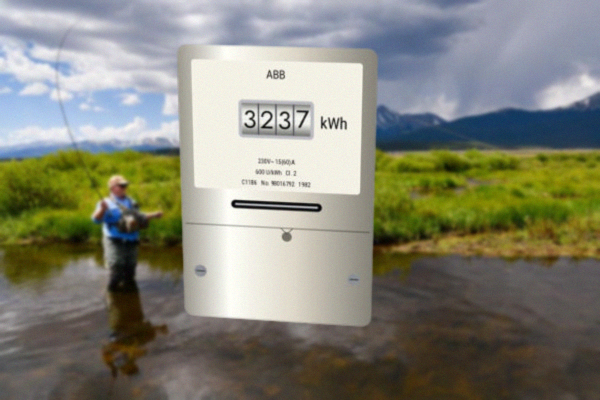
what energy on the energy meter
3237 kWh
